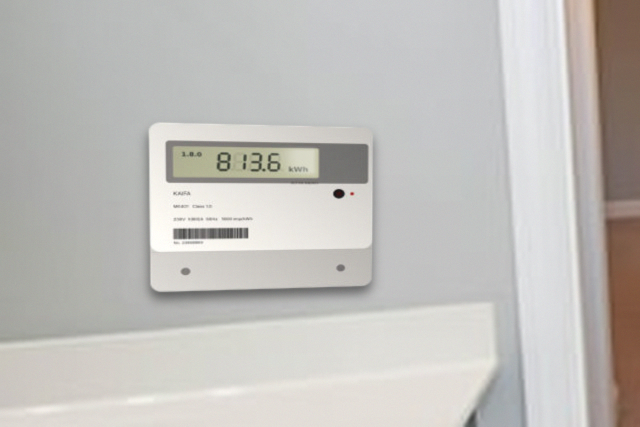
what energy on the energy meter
813.6 kWh
